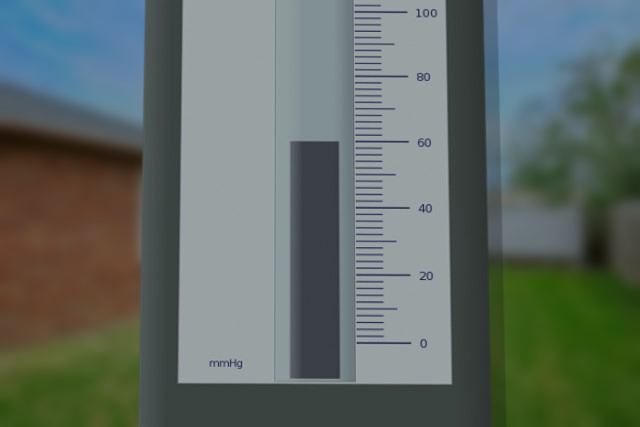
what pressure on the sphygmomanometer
60 mmHg
